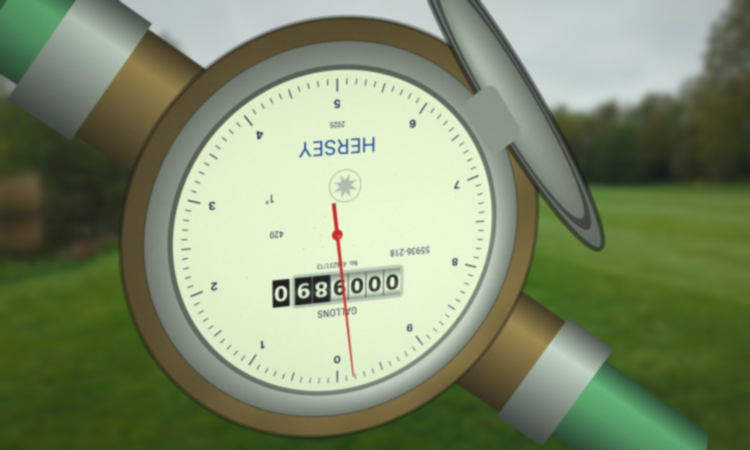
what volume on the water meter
9889.8 gal
